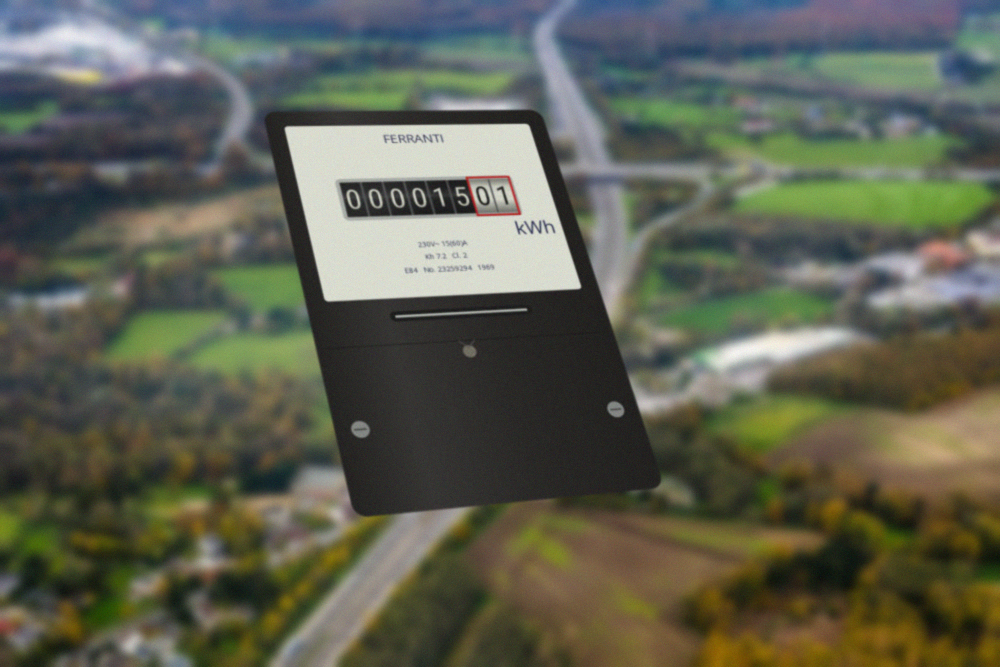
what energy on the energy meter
15.01 kWh
